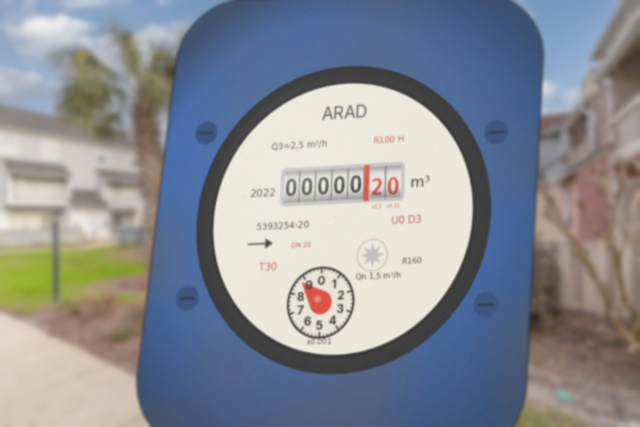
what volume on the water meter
0.198 m³
